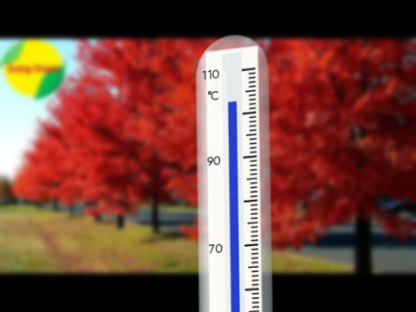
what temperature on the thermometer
103 °C
